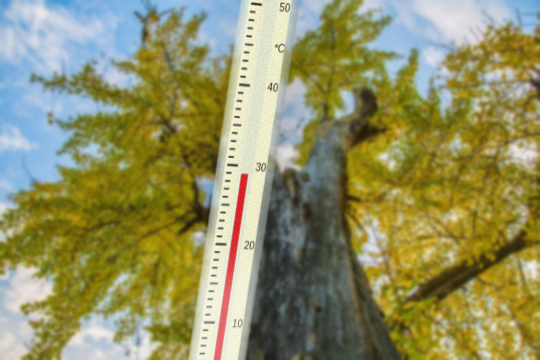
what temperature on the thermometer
29 °C
